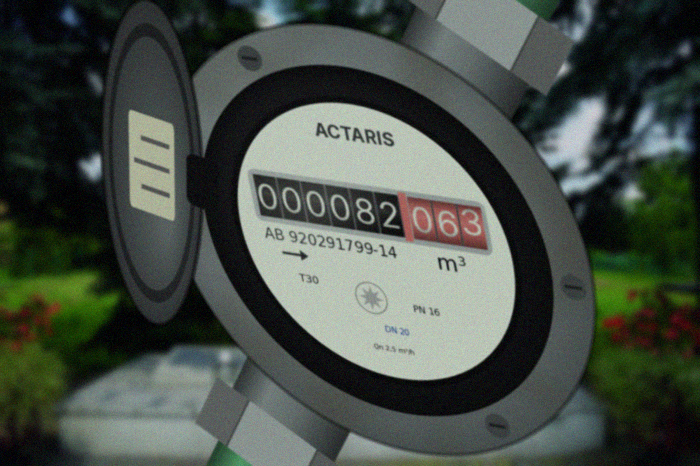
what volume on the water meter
82.063 m³
